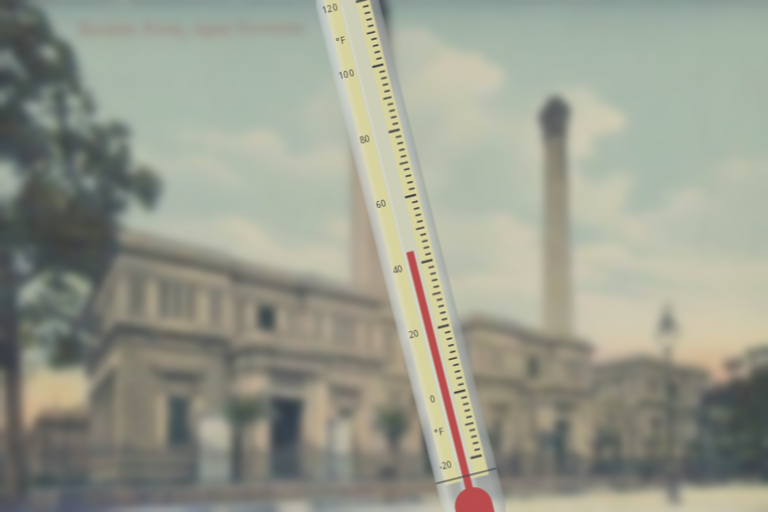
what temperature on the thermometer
44 °F
